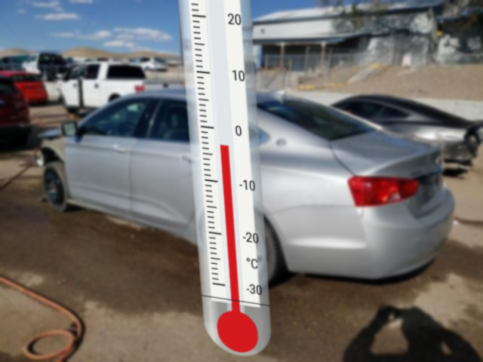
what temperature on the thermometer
-3 °C
